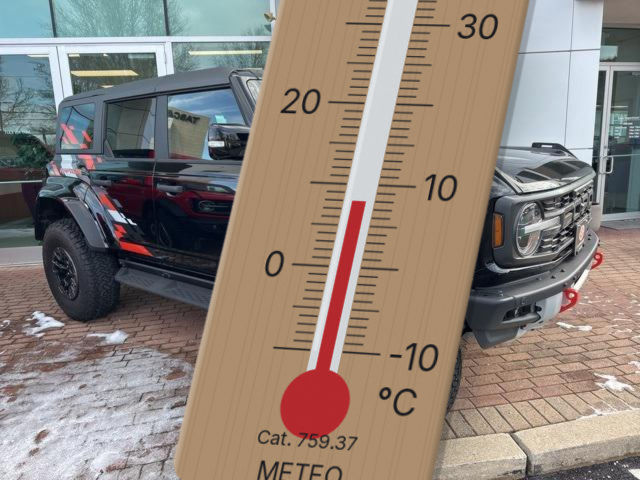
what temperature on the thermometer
8 °C
